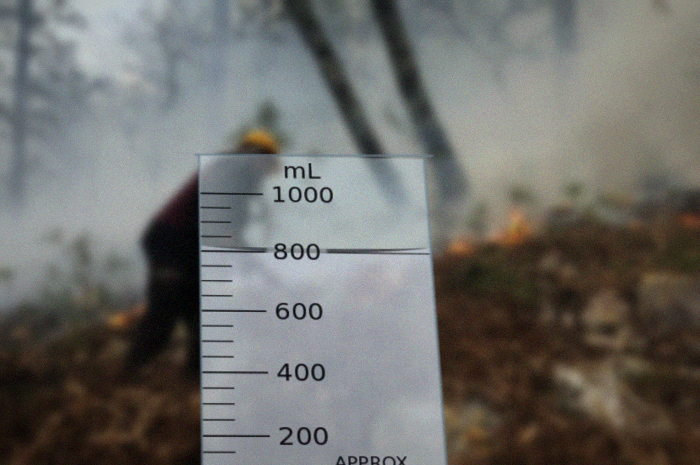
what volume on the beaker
800 mL
